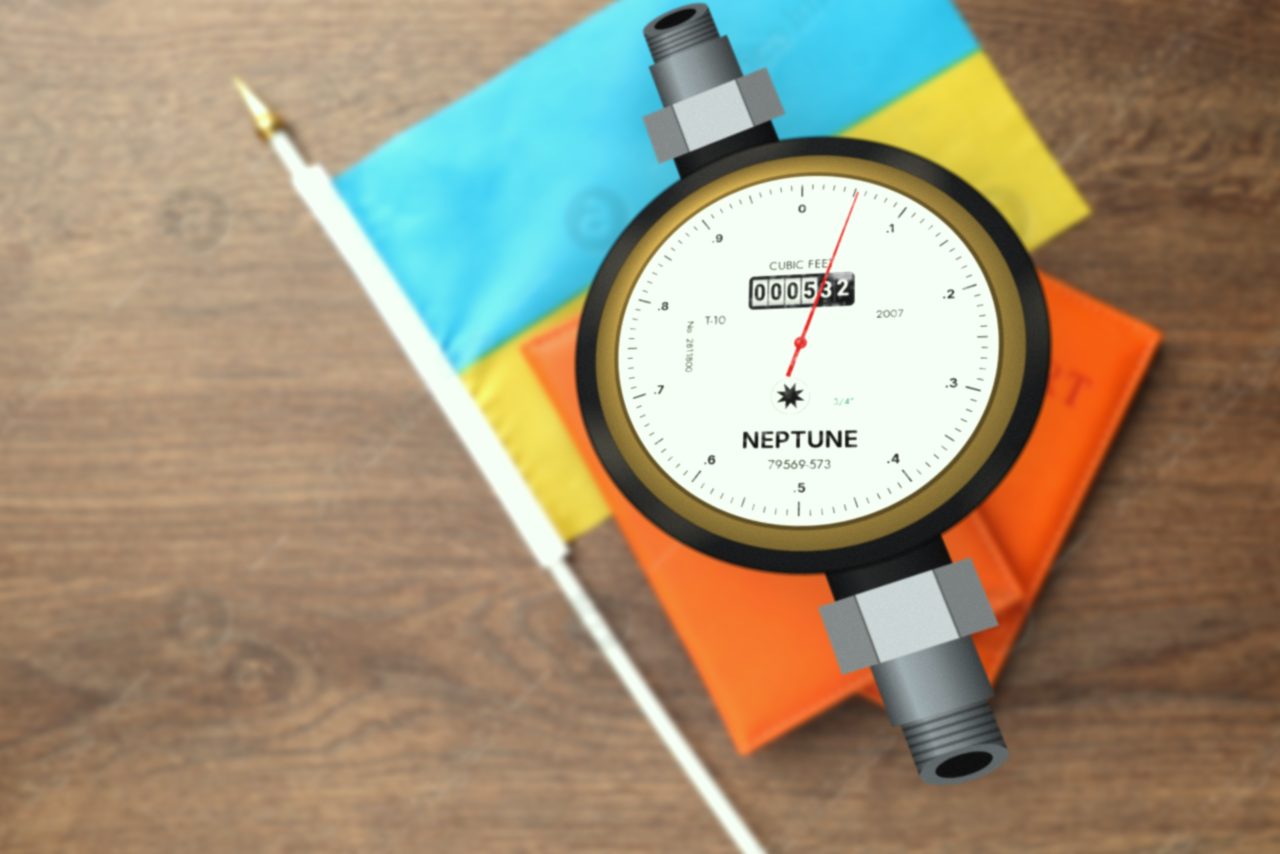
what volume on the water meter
532.05 ft³
